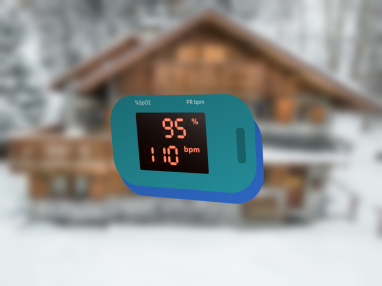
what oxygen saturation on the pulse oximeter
95 %
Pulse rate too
110 bpm
